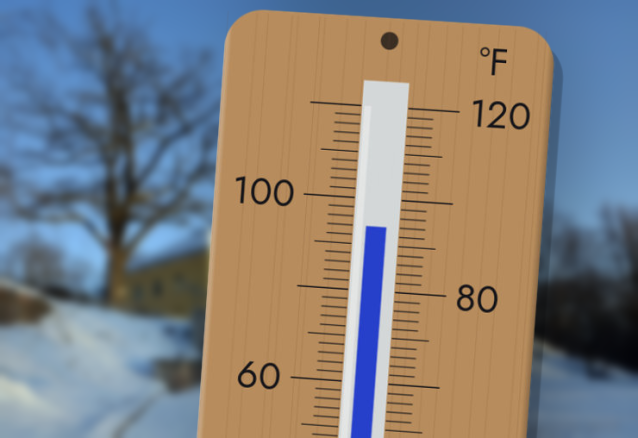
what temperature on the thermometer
94 °F
